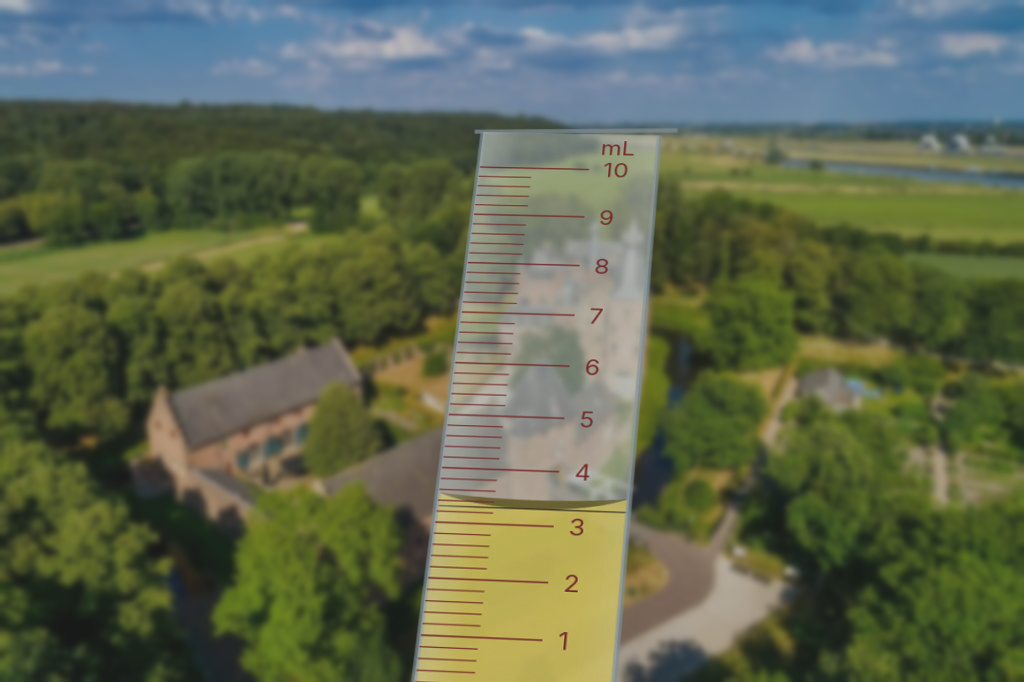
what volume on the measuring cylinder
3.3 mL
